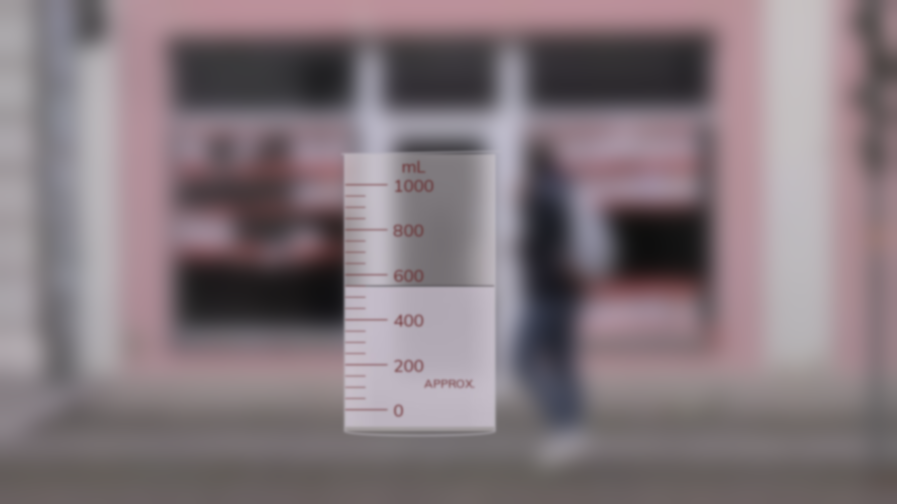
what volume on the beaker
550 mL
